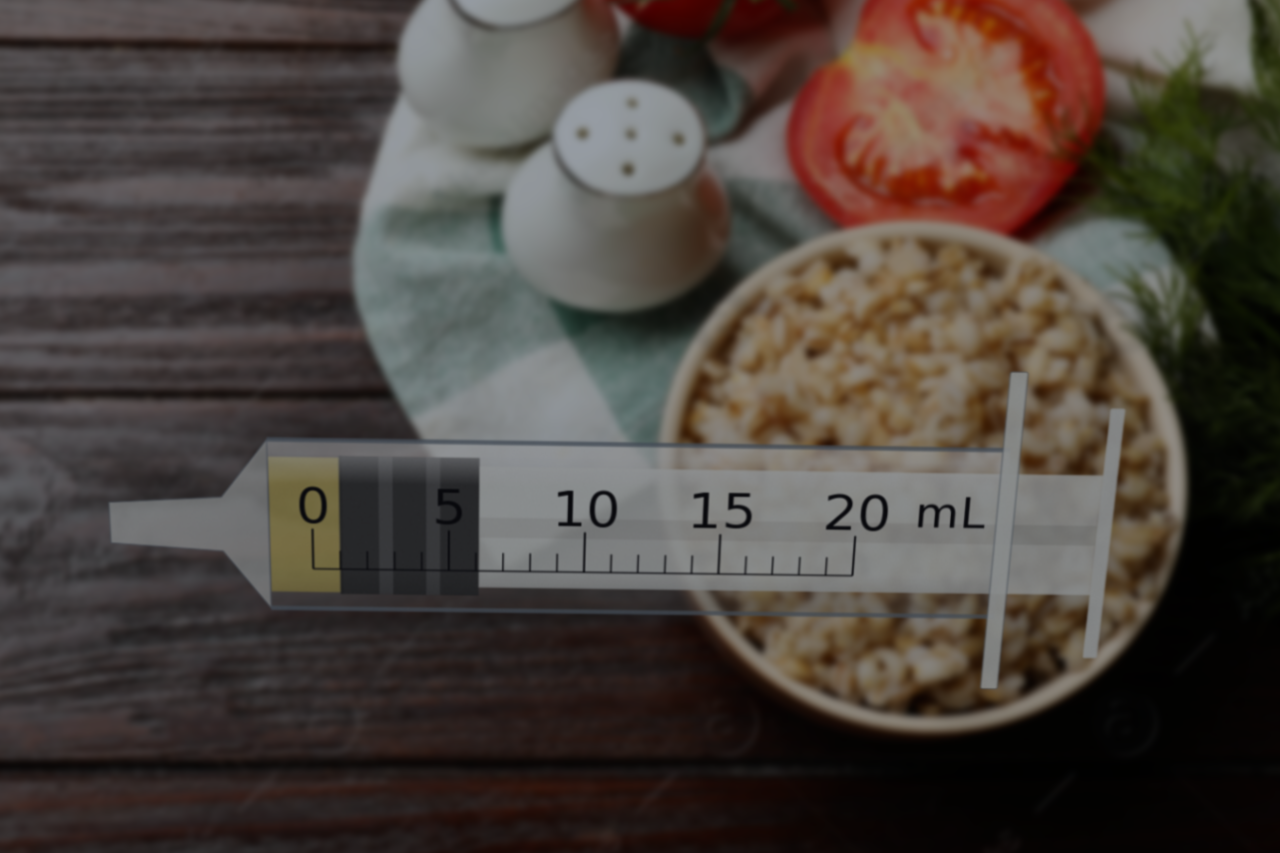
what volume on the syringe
1 mL
